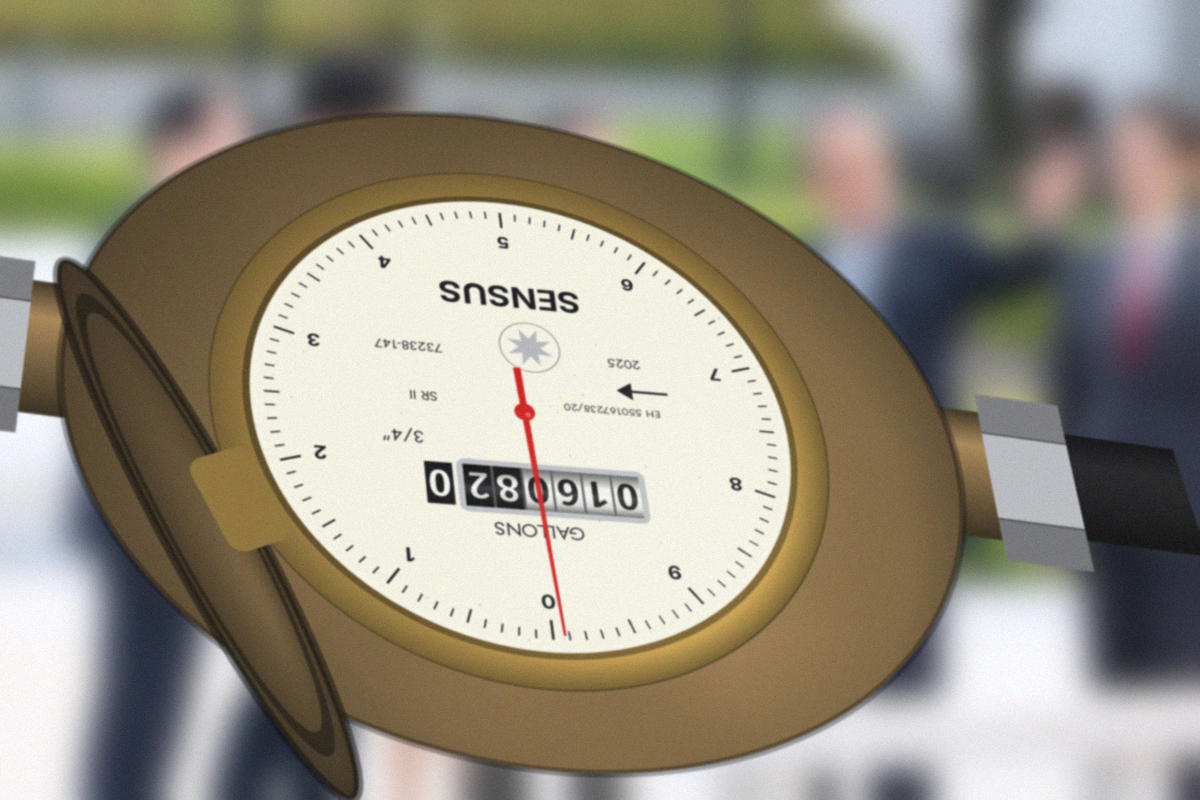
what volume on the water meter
160819.9 gal
